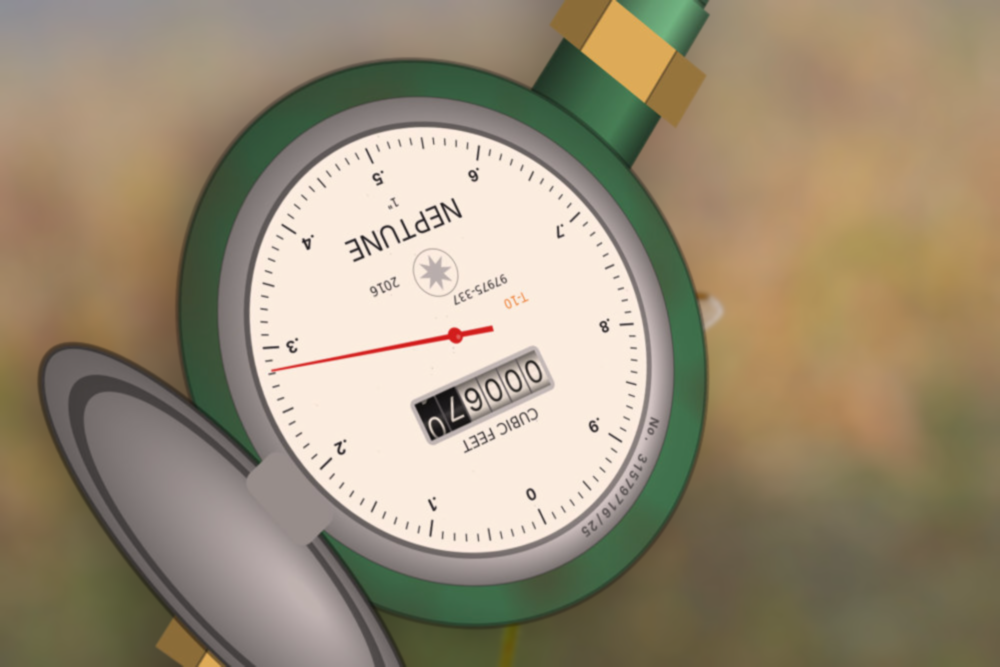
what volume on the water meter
670.28 ft³
